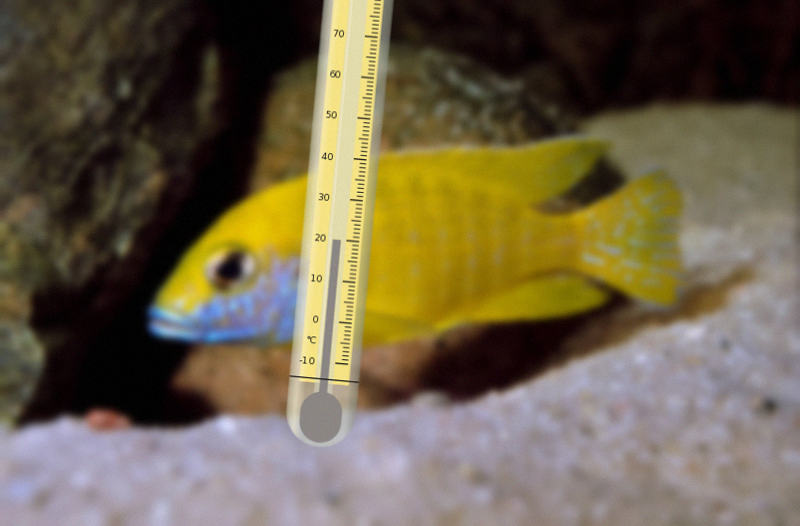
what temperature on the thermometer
20 °C
